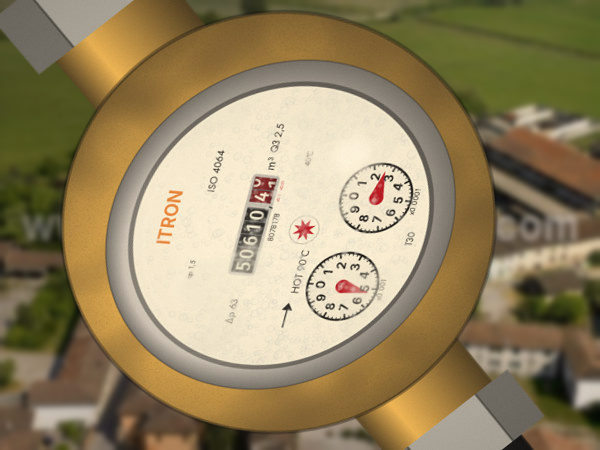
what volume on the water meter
50610.4052 m³
